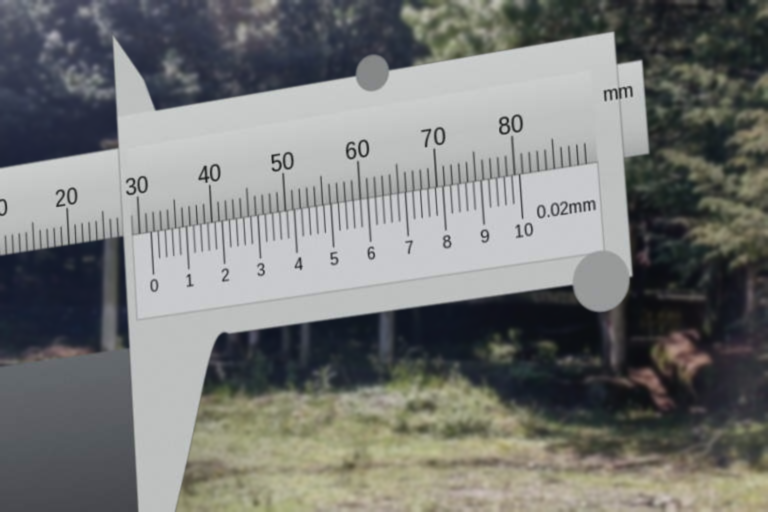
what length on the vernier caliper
31.6 mm
